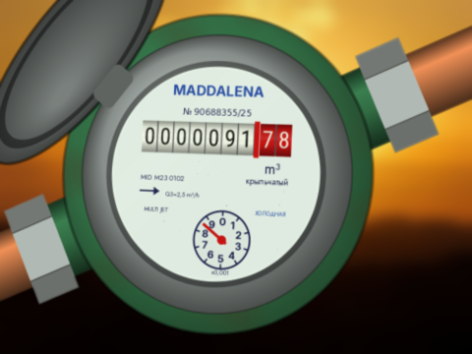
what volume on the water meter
91.788 m³
